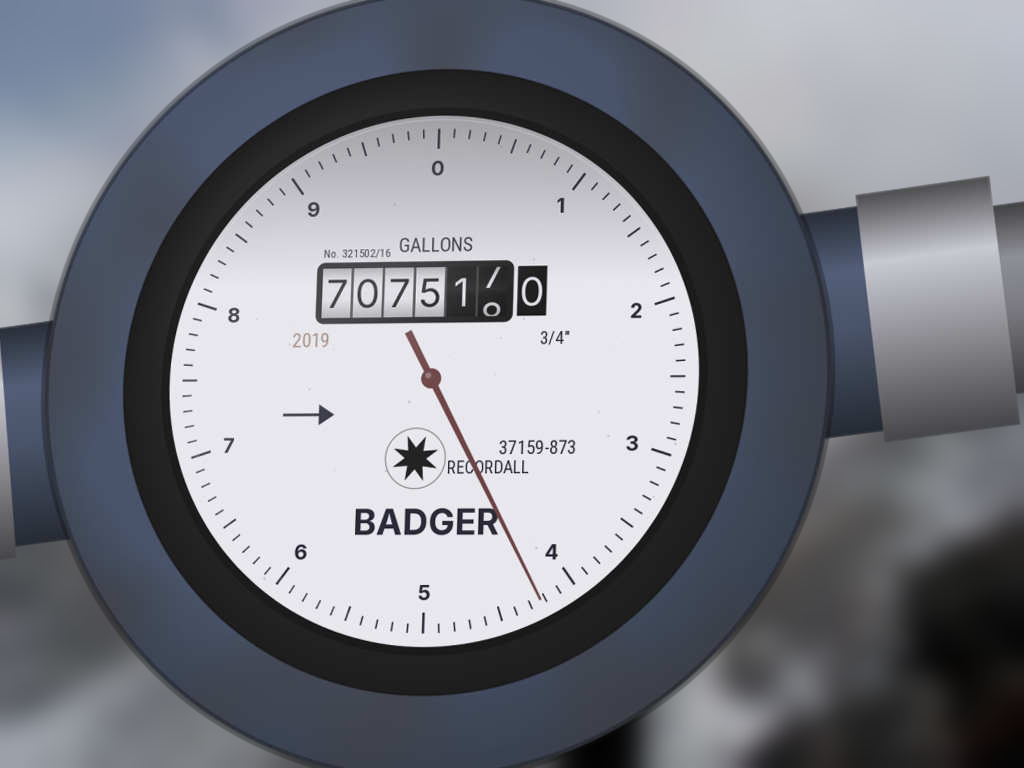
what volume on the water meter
7075174.2 gal
